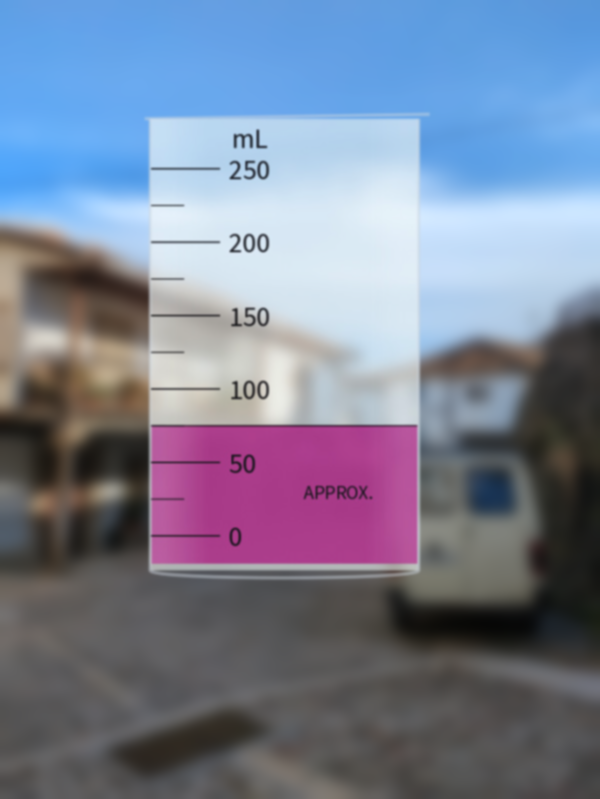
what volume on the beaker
75 mL
